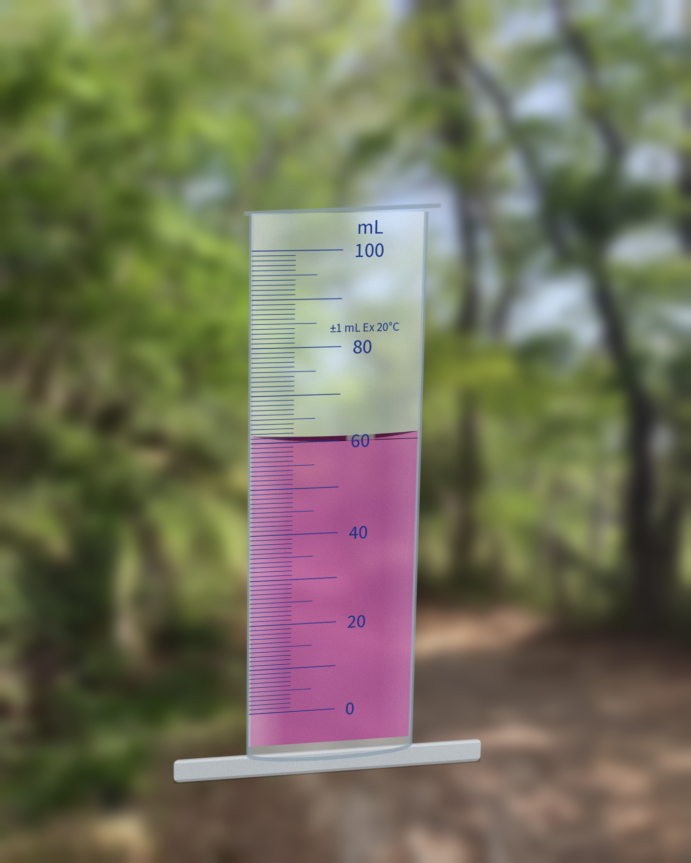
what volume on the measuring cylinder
60 mL
